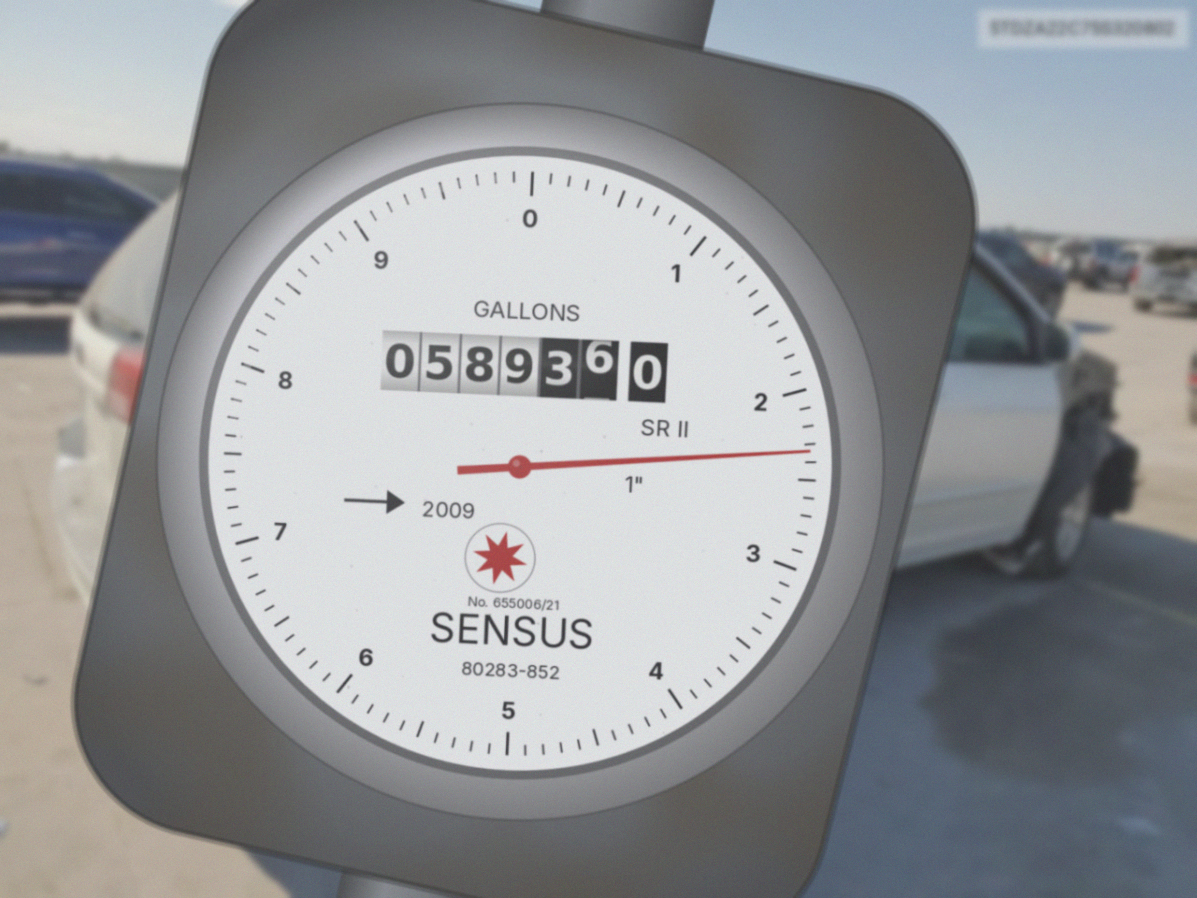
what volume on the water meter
589362.3 gal
